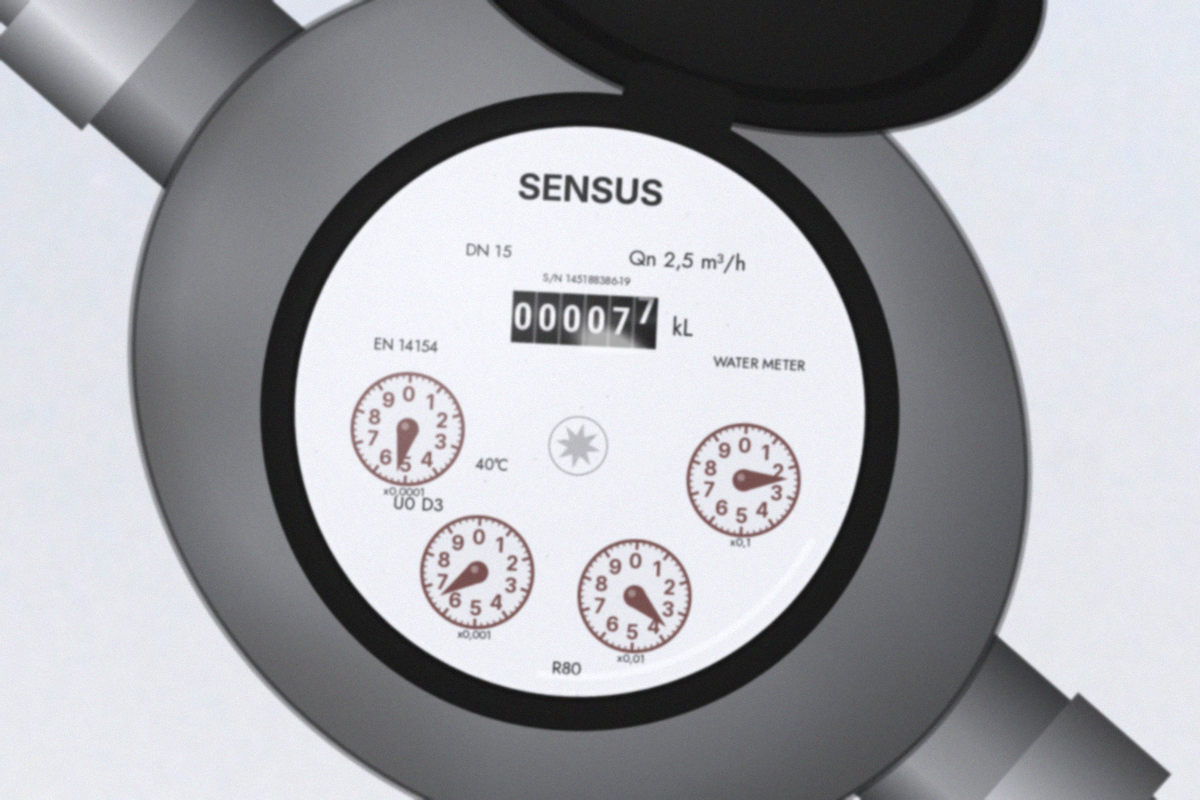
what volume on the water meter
77.2365 kL
